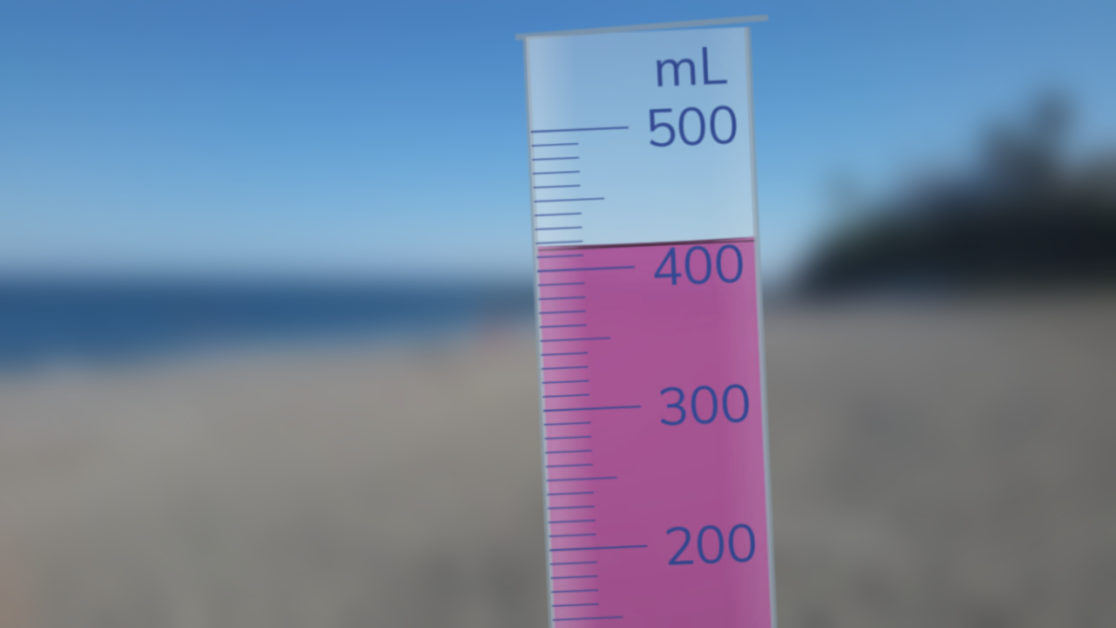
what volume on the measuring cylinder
415 mL
